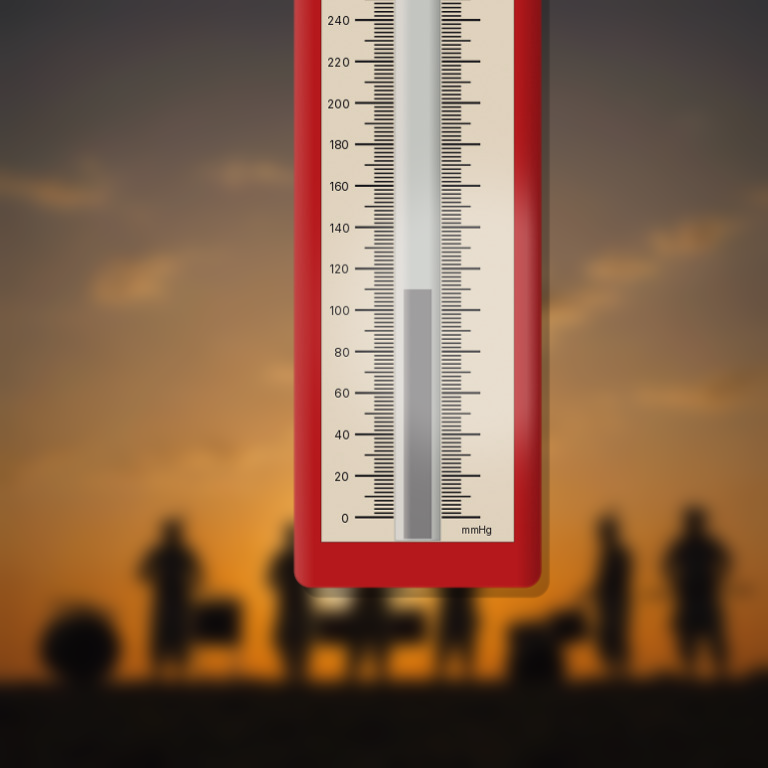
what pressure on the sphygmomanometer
110 mmHg
